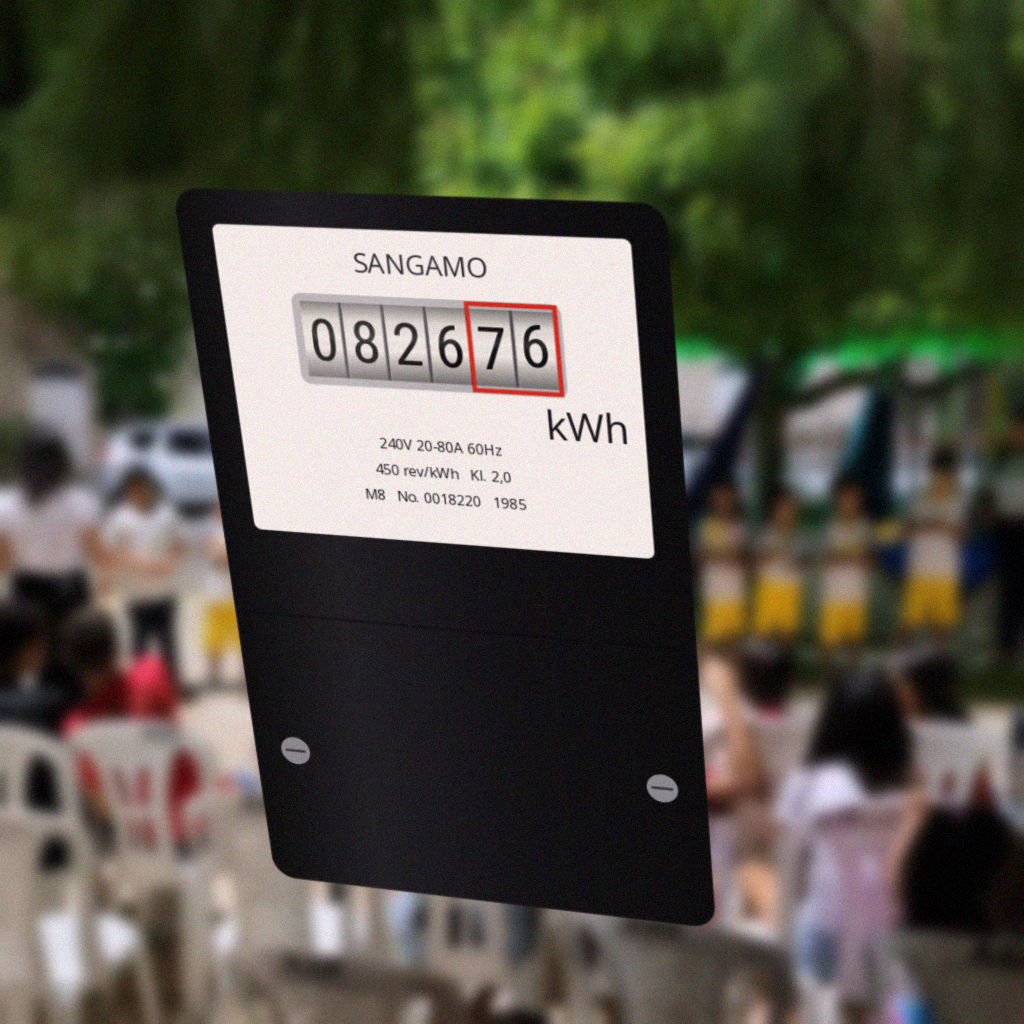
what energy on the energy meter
826.76 kWh
